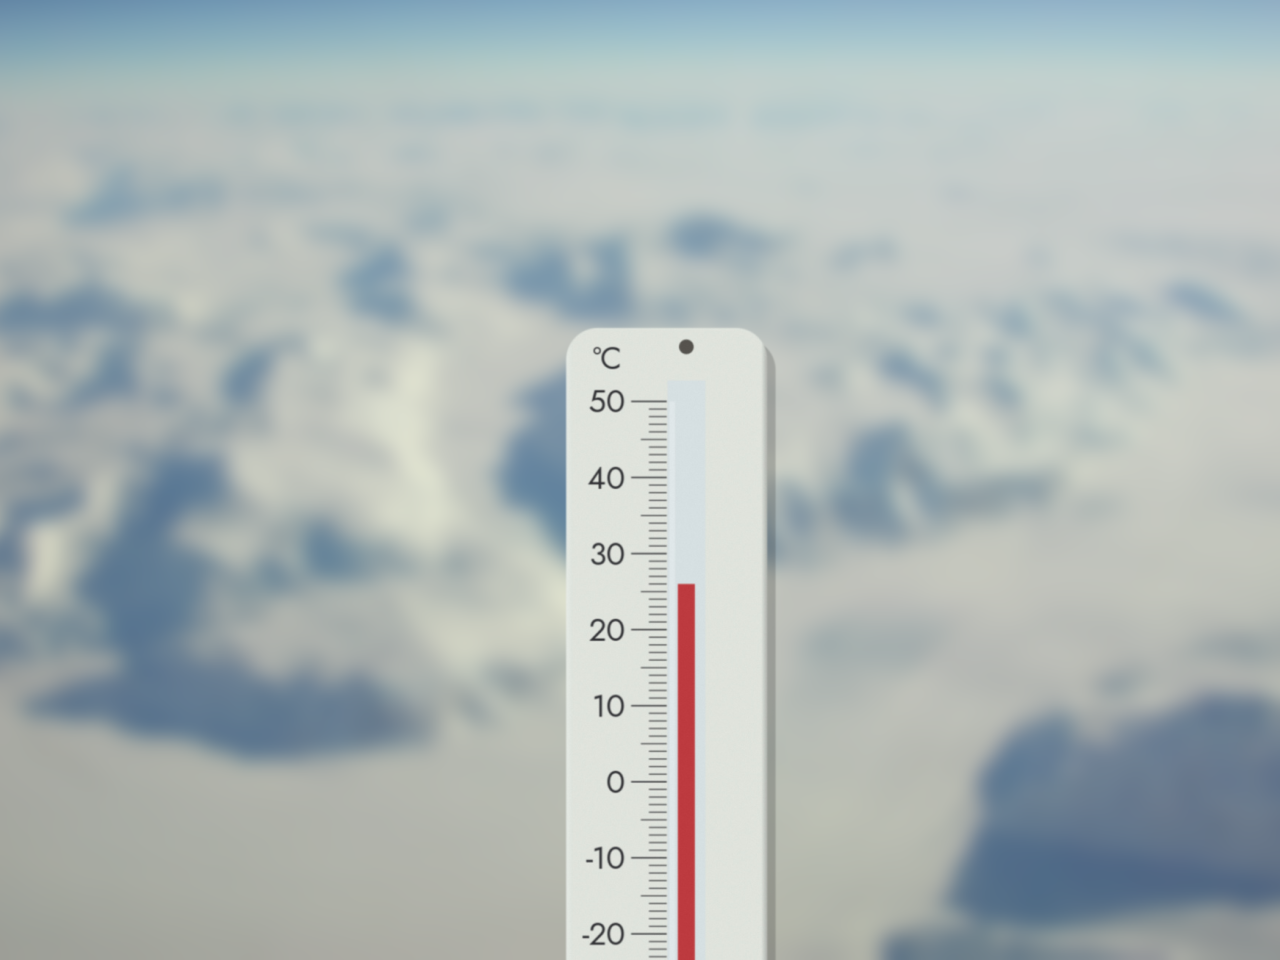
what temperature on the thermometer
26 °C
